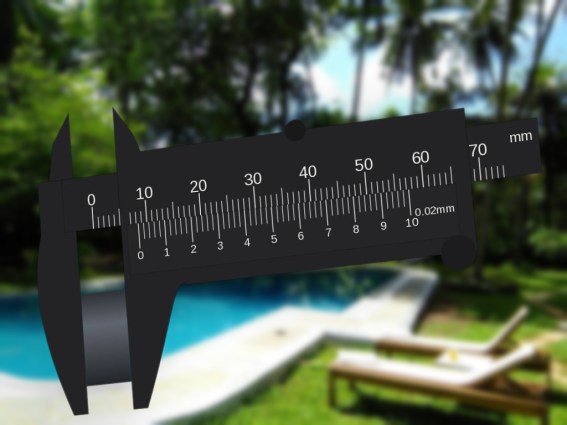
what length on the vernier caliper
8.4 mm
